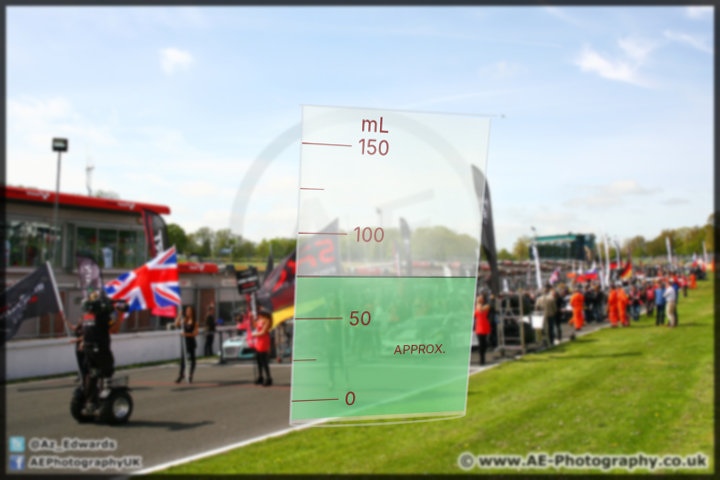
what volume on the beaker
75 mL
